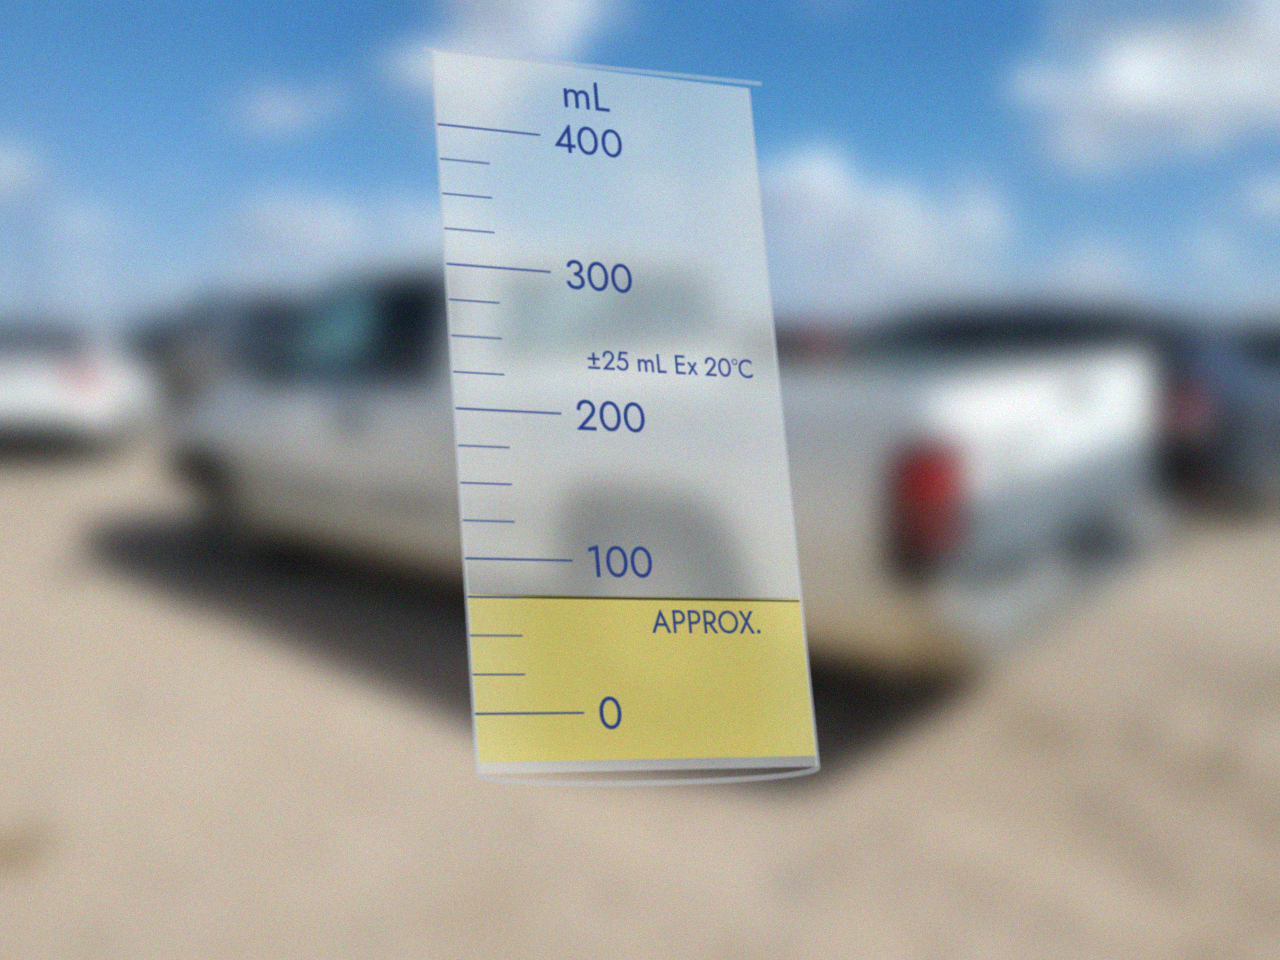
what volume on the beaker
75 mL
